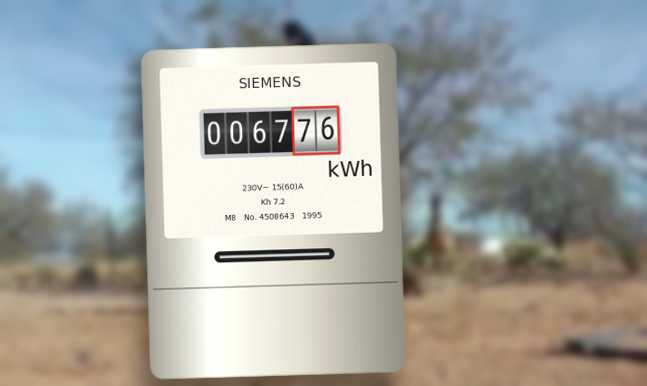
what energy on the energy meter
67.76 kWh
